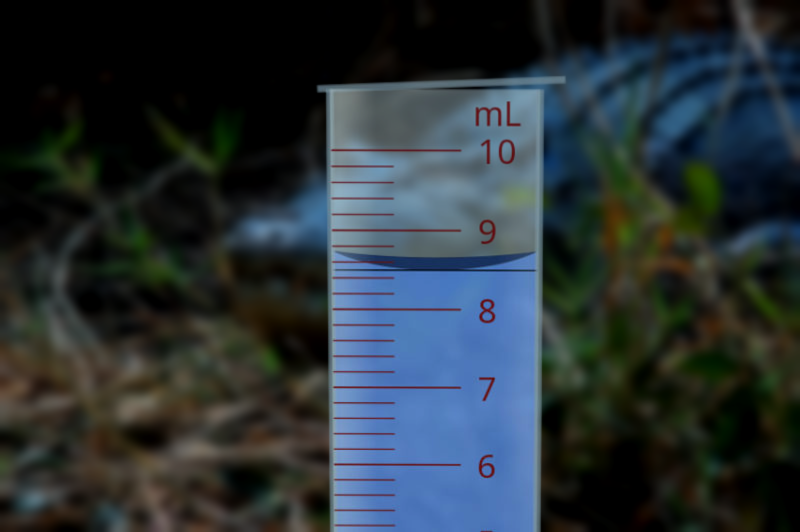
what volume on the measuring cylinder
8.5 mL
